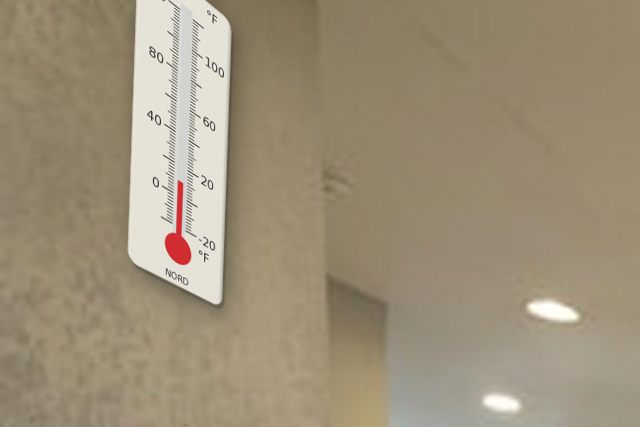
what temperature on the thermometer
10 °F
